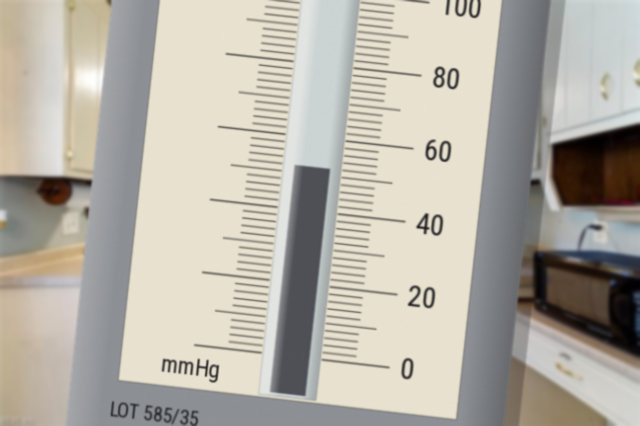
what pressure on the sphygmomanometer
52 mmHg
